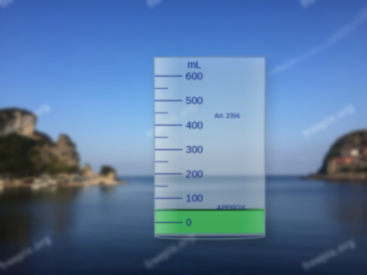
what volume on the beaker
50 mL
